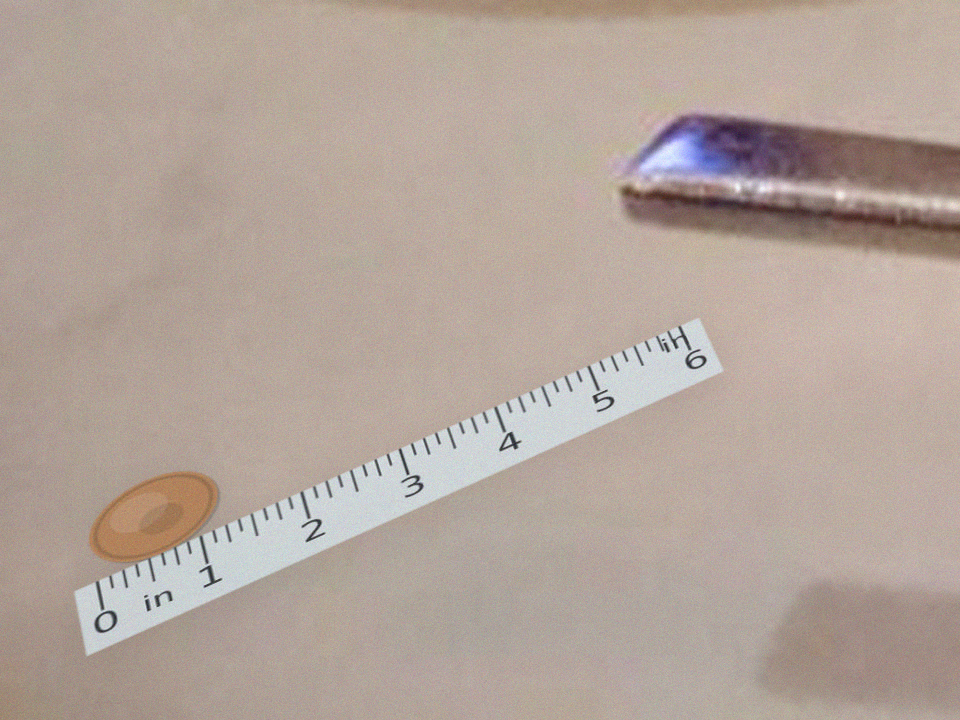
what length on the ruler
1.25 in
